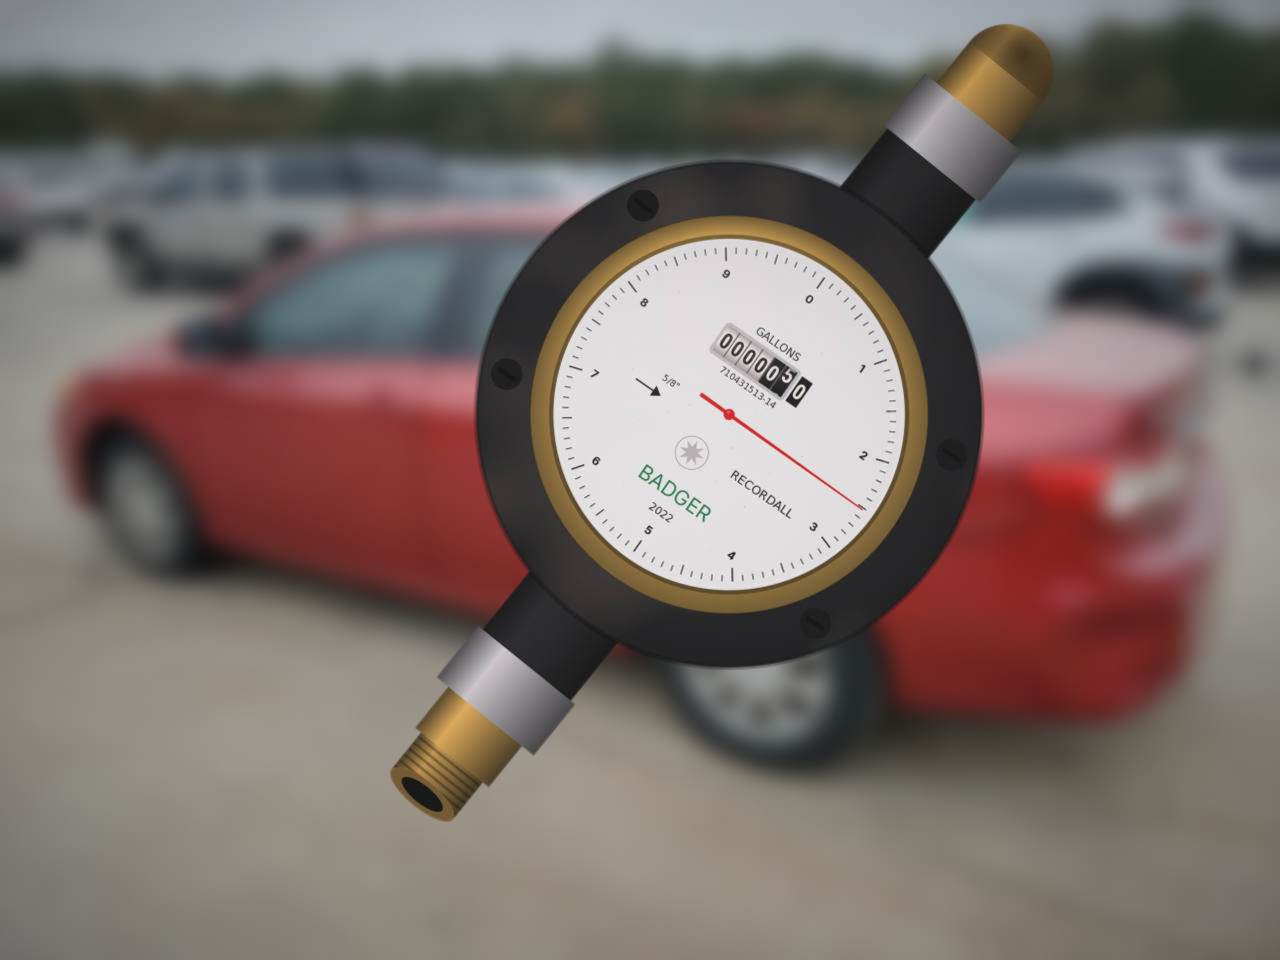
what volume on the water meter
52.5 gal
